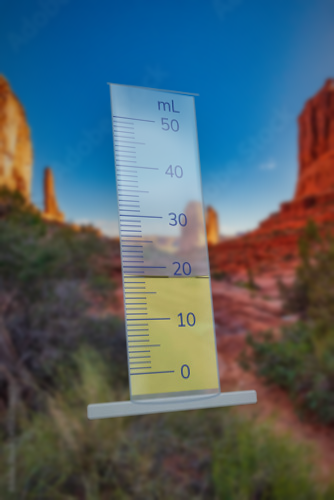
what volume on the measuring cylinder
18 mL
